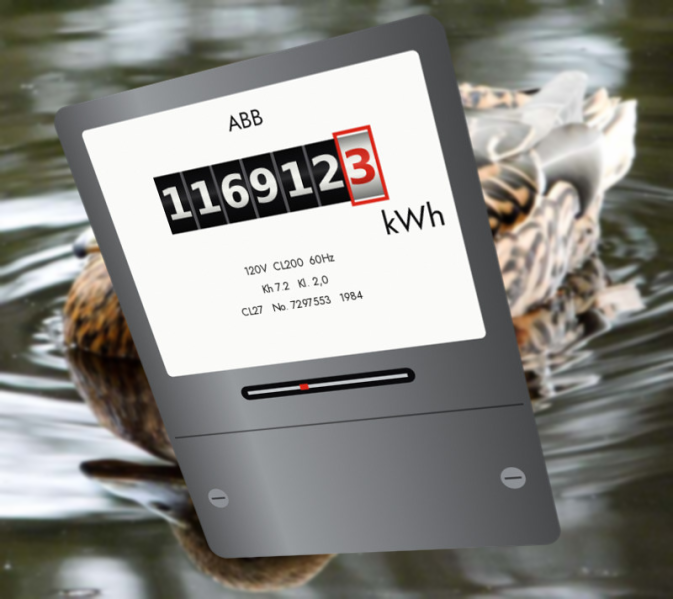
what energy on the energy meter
116912.3 kWh
